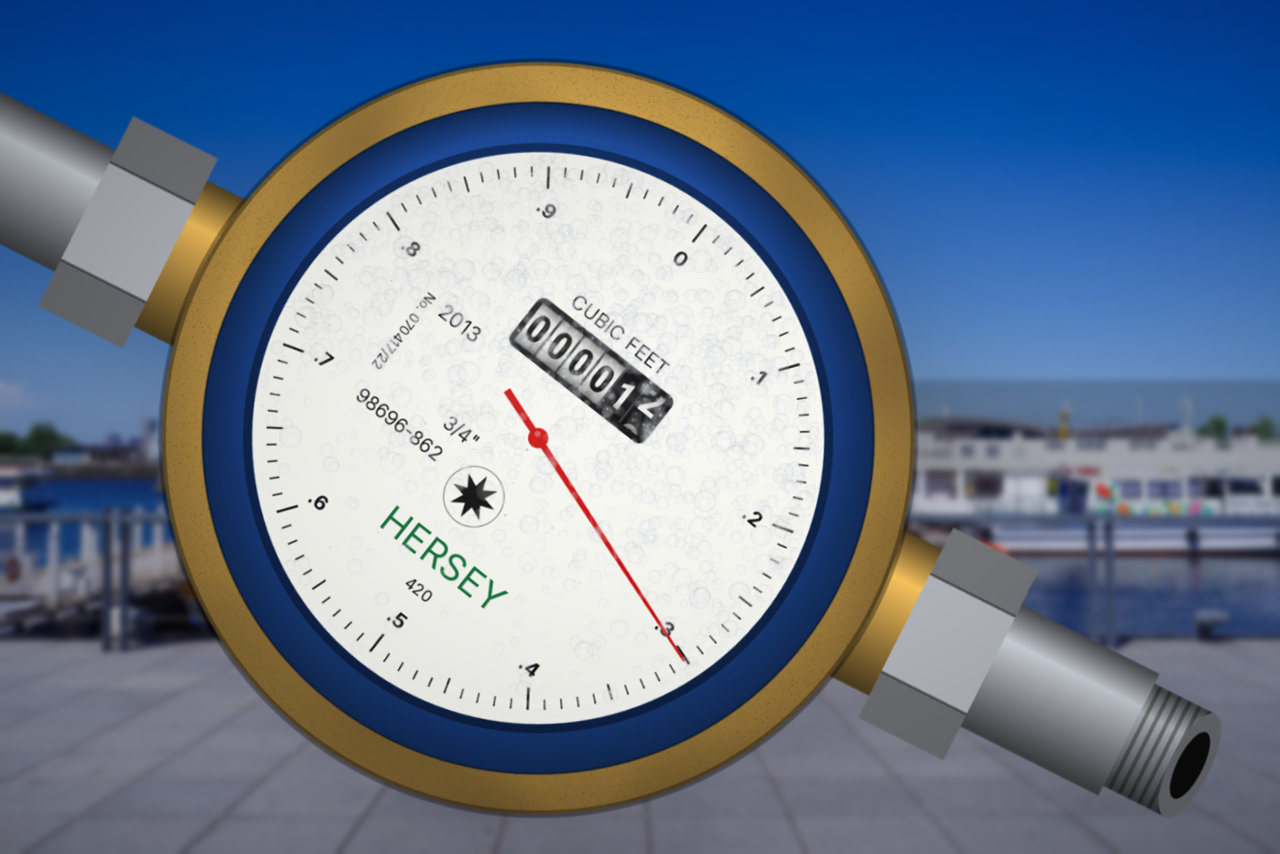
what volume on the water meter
12.30 ft³
